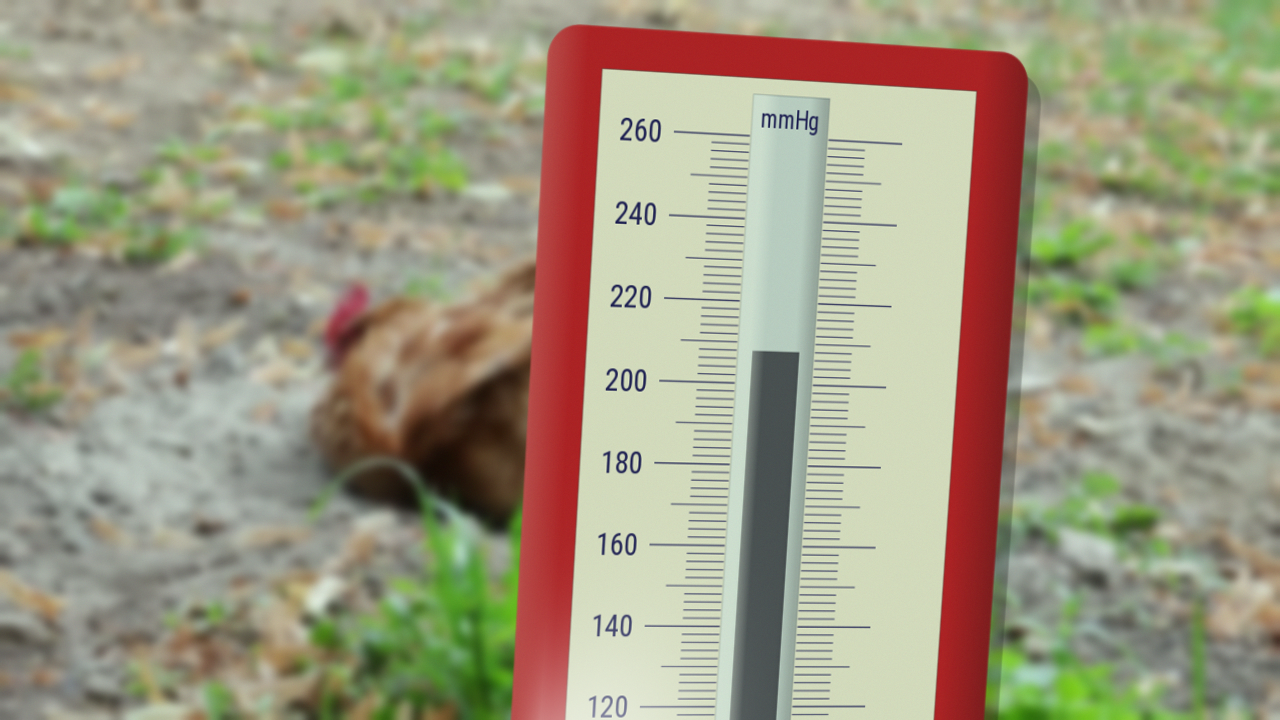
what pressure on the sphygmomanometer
208 mmHg
